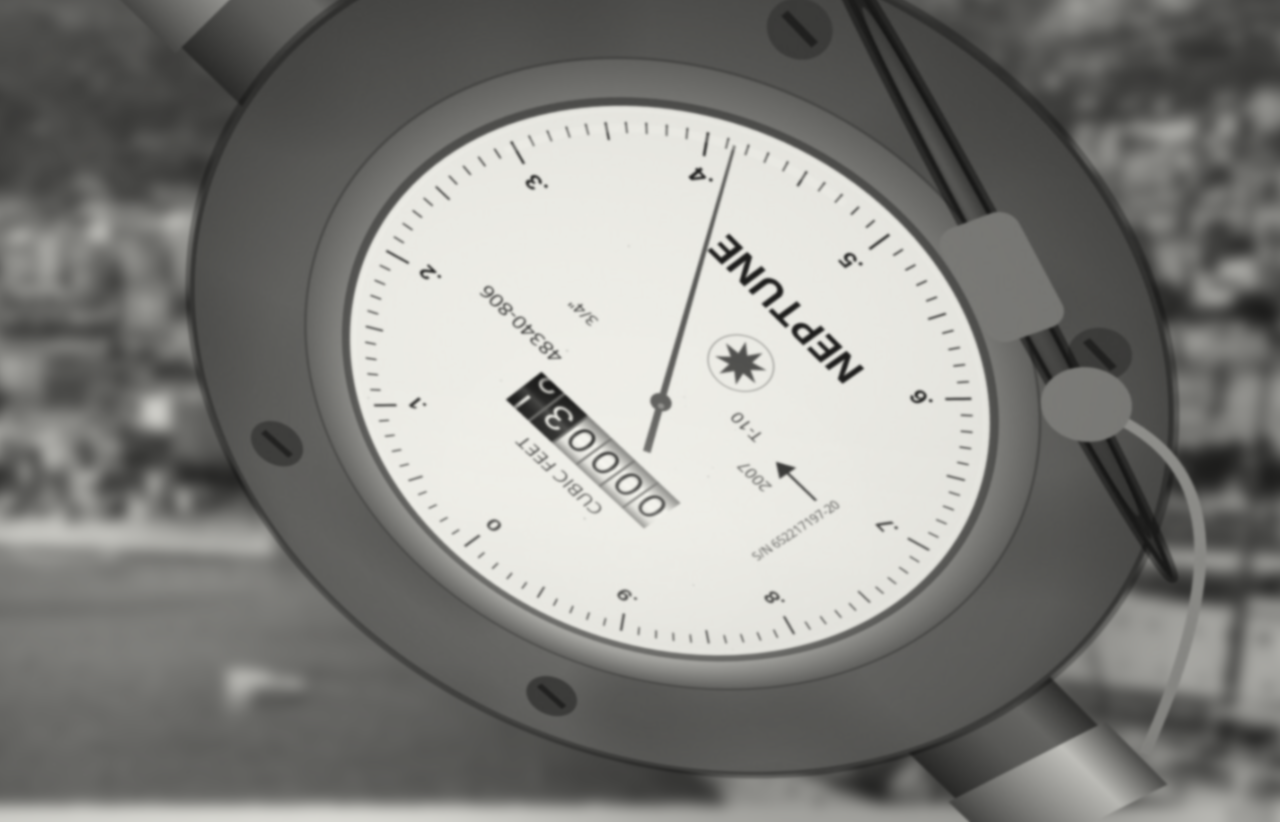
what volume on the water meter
31.41 ft³
